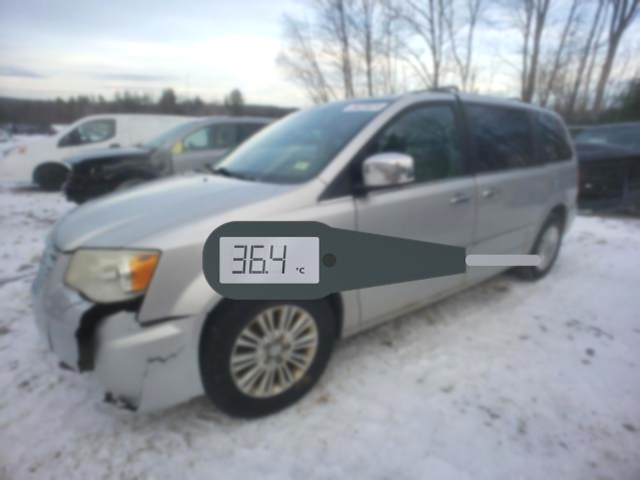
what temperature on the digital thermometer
36.4 °C
